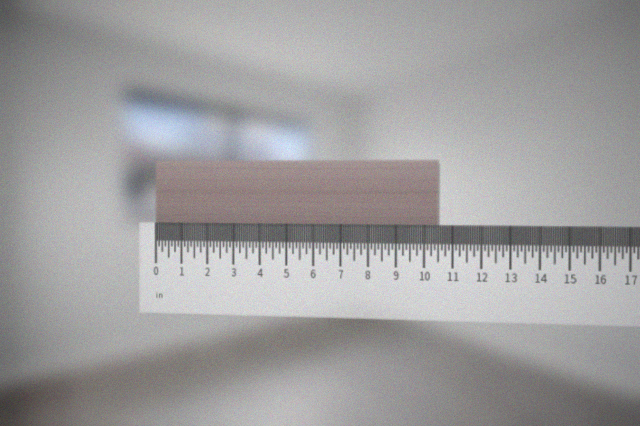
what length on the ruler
10.5 in
